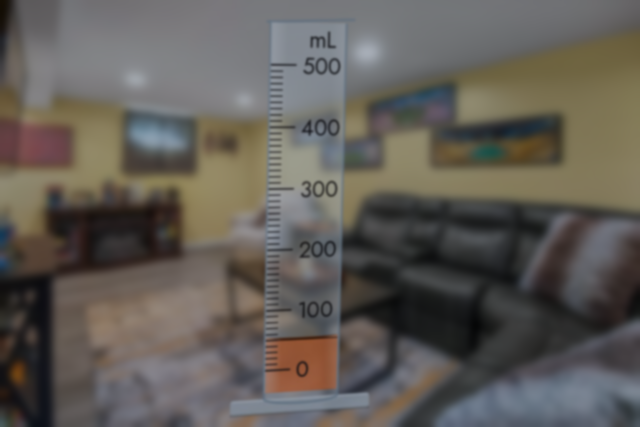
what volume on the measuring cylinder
50 mL
